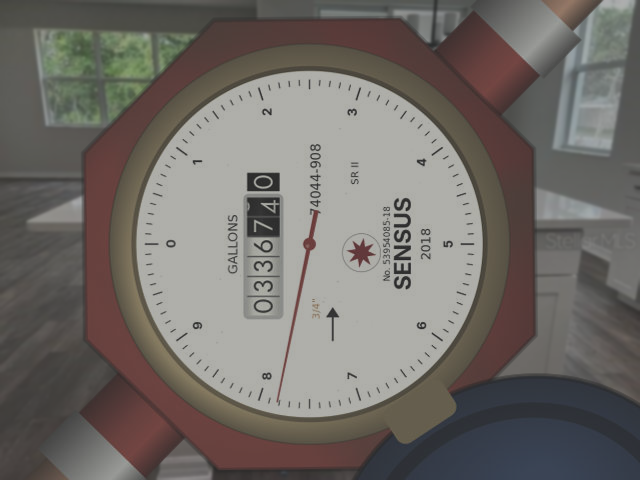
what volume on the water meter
336737.8 gal
